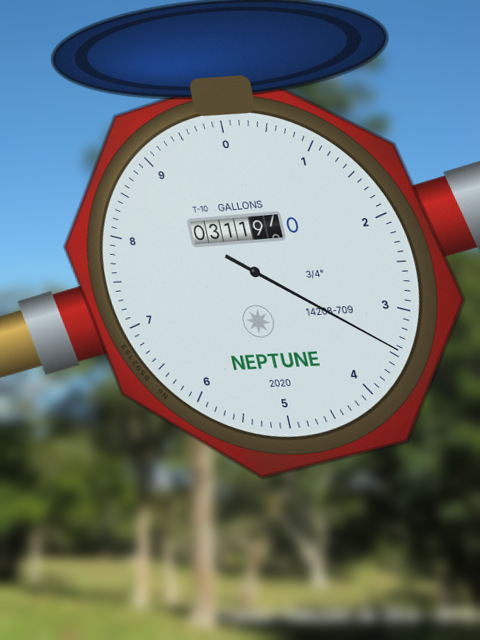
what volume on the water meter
311973.4 gal
